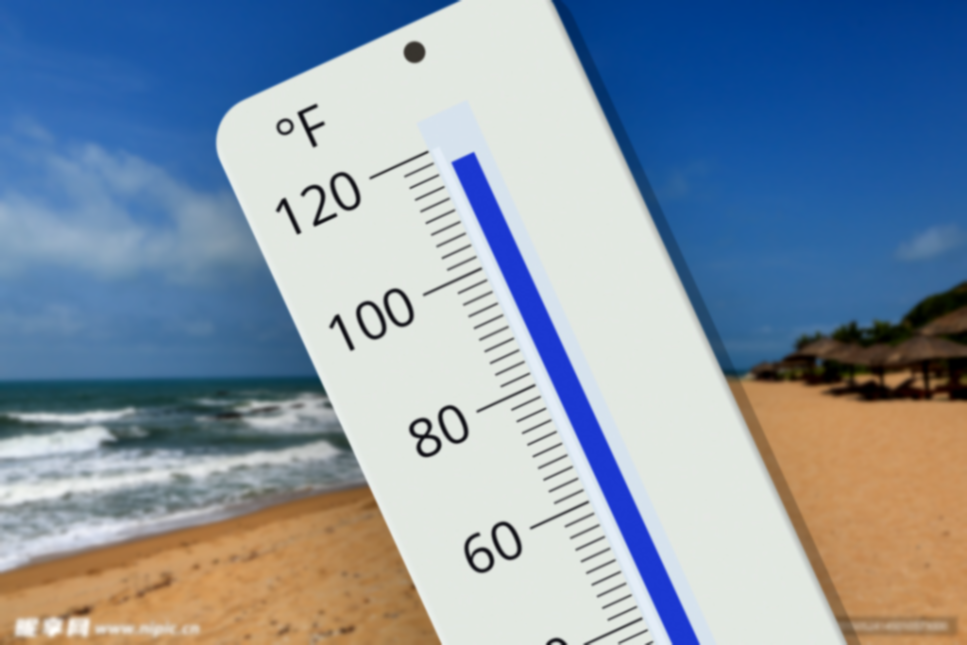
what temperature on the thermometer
117 °F
